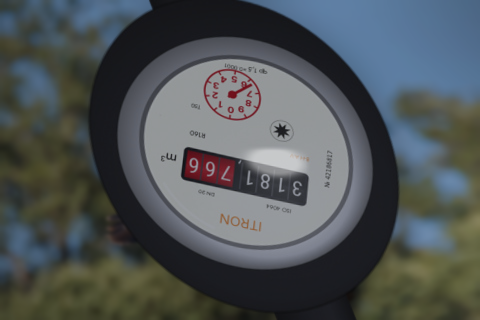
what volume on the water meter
3181.7666 m³
